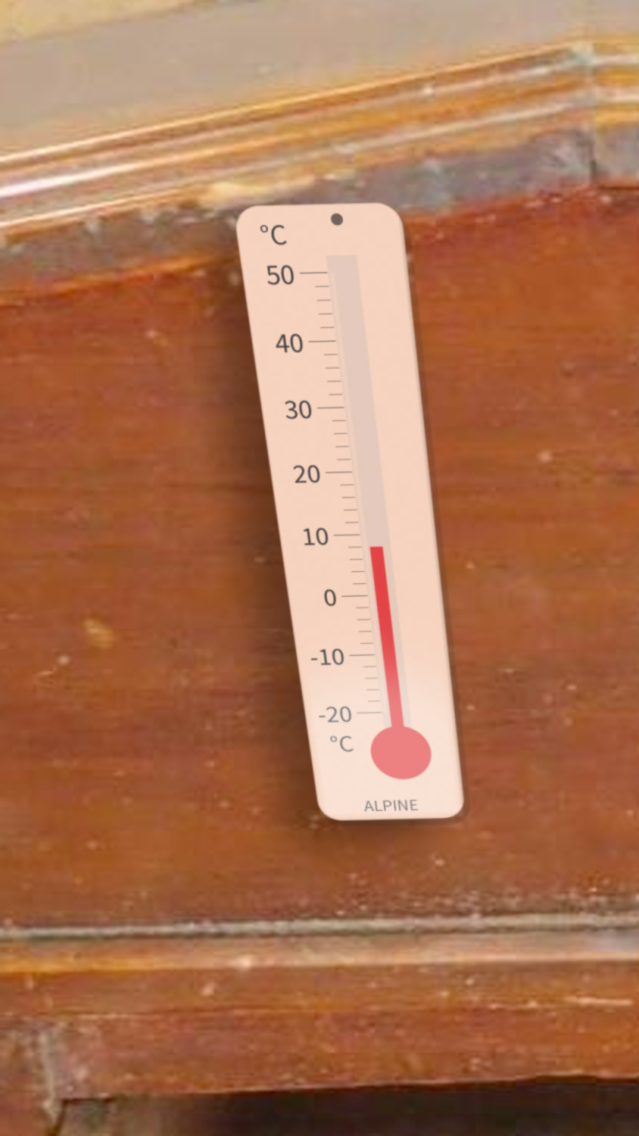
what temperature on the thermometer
8 °C
